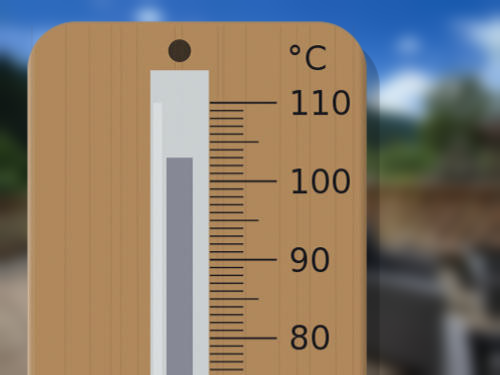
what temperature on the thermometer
103 °C
